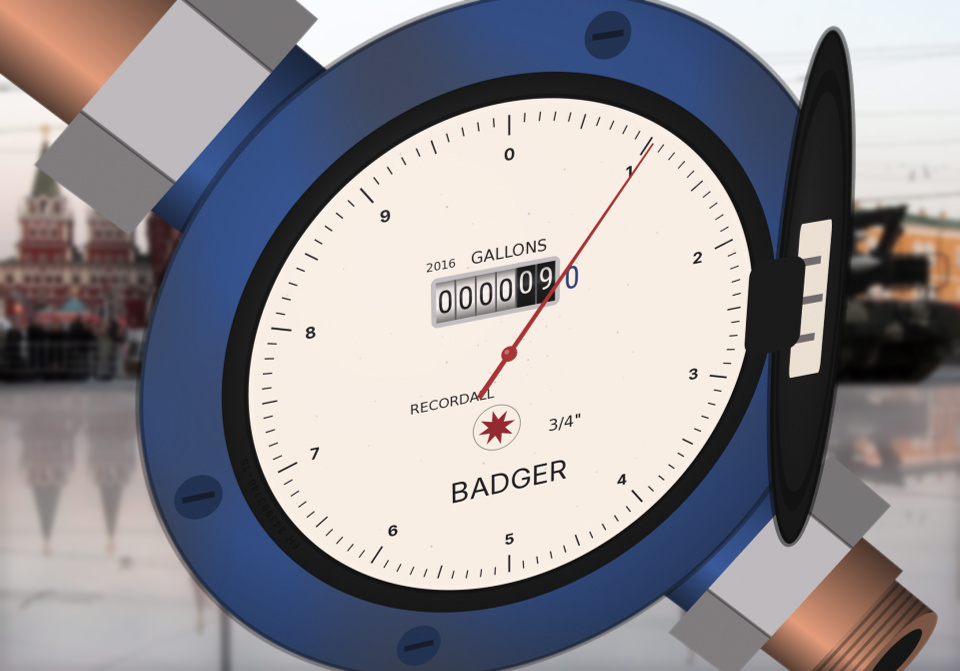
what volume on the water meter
91.0 gal
